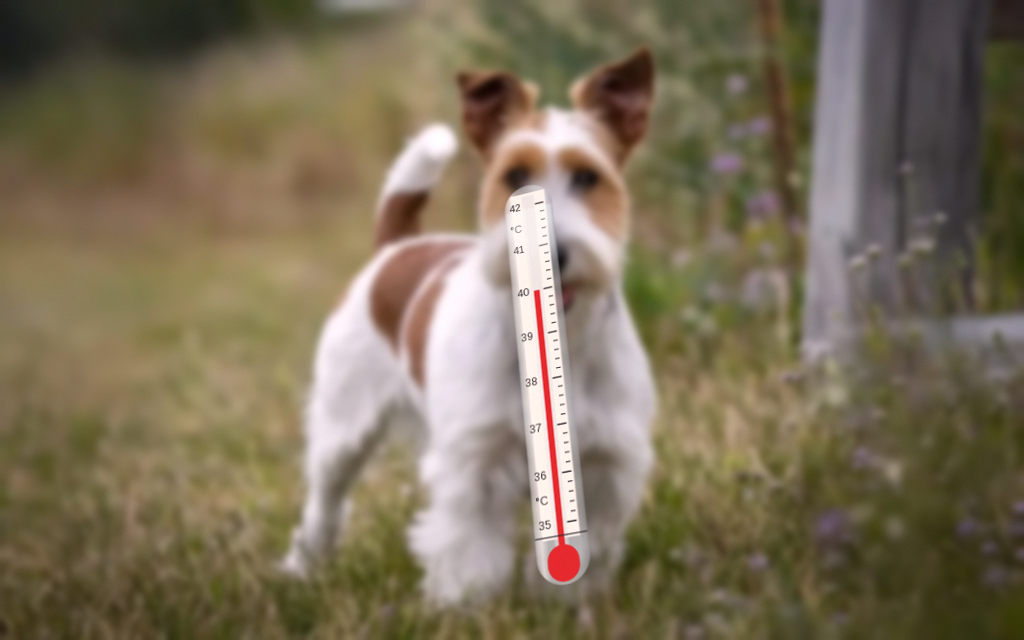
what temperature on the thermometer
40 °C
